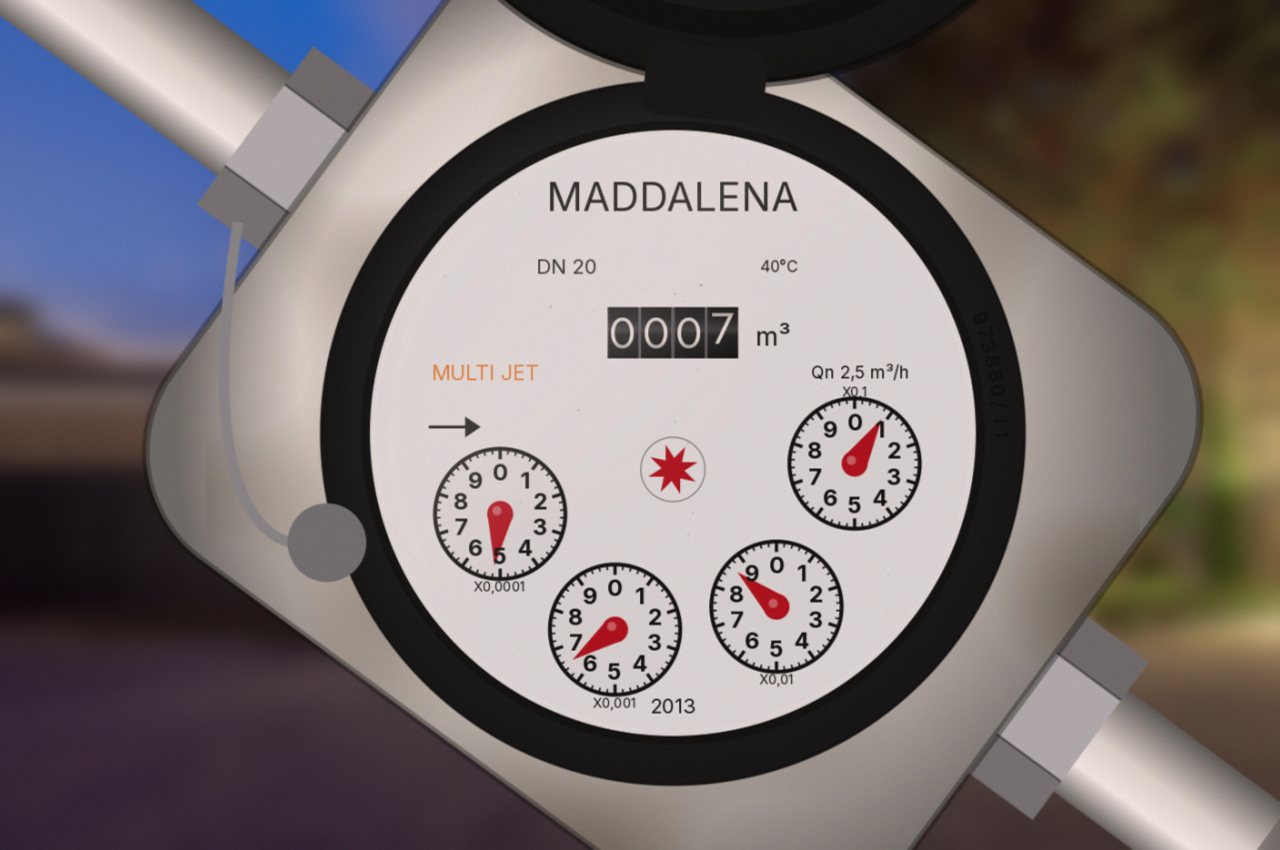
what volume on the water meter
7.0865 m³
